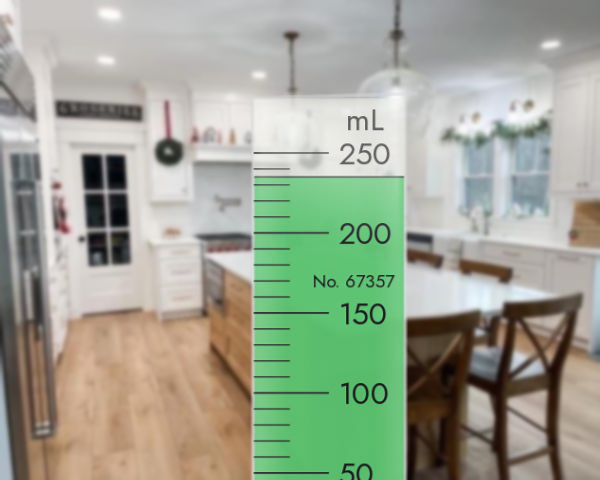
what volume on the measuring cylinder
235 mL
